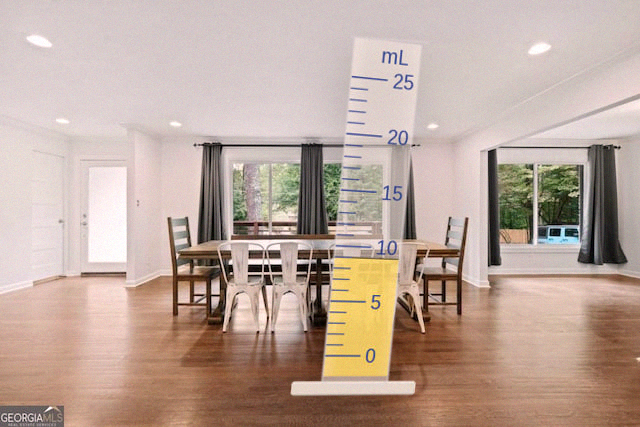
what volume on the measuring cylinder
9 mL
